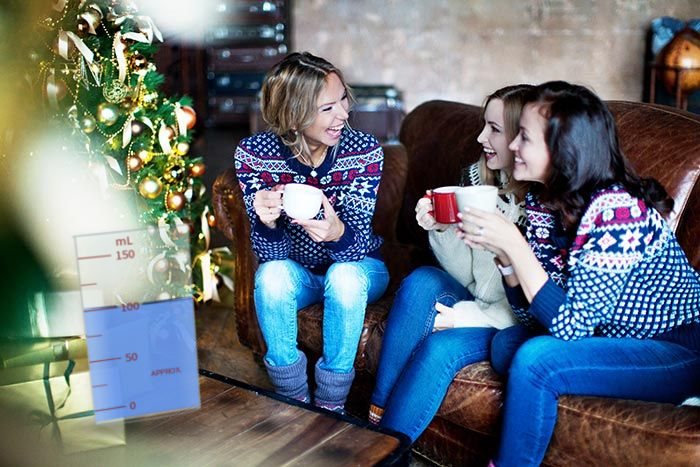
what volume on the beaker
100 mL
